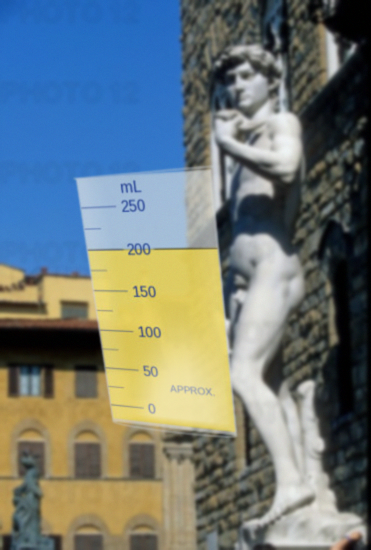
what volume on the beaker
200 mL
